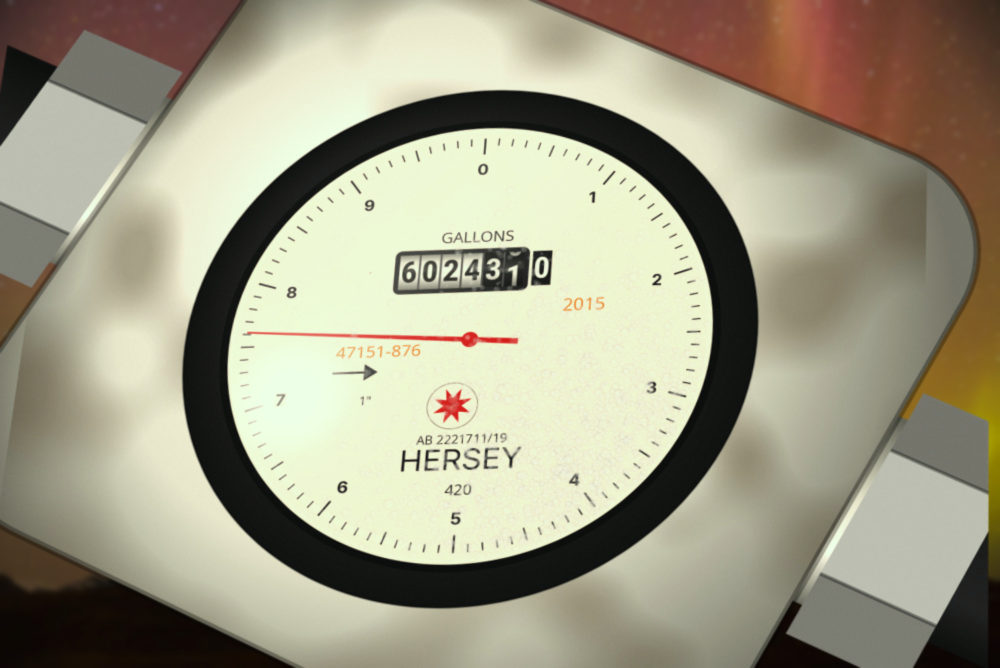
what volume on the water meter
6024307.6 gal
